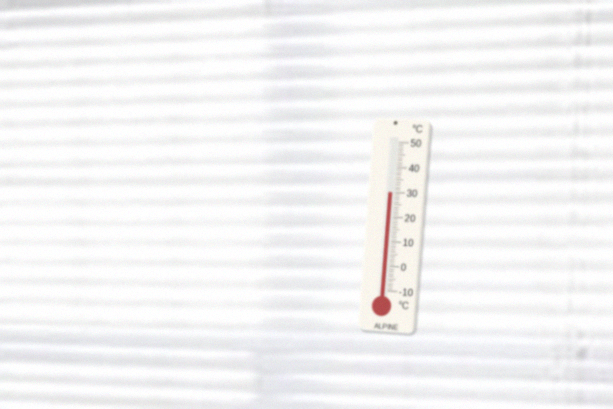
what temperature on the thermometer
30 °C
